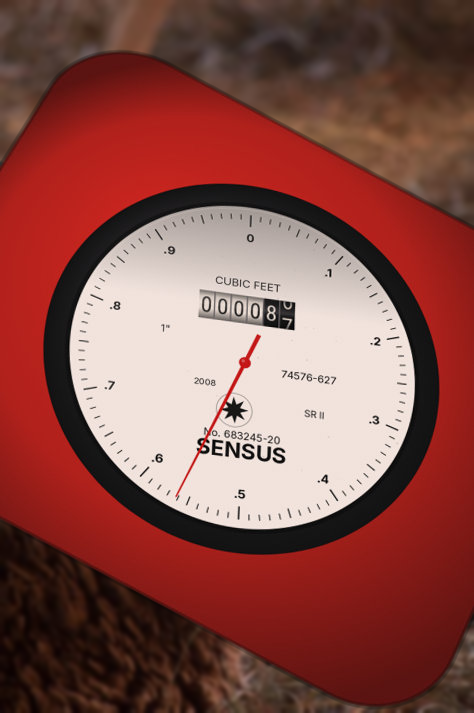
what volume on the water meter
86.56 ft³
